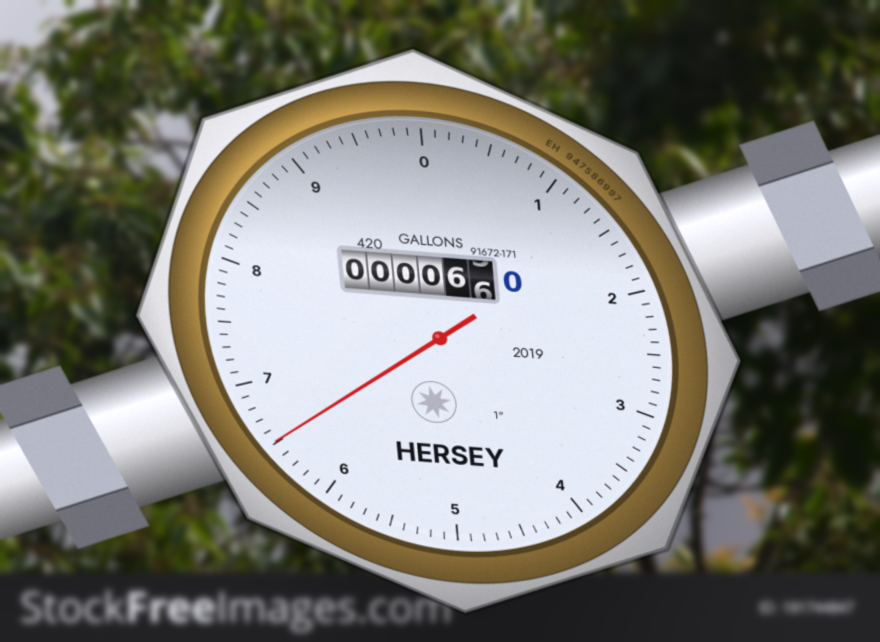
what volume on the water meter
656.5 gal
